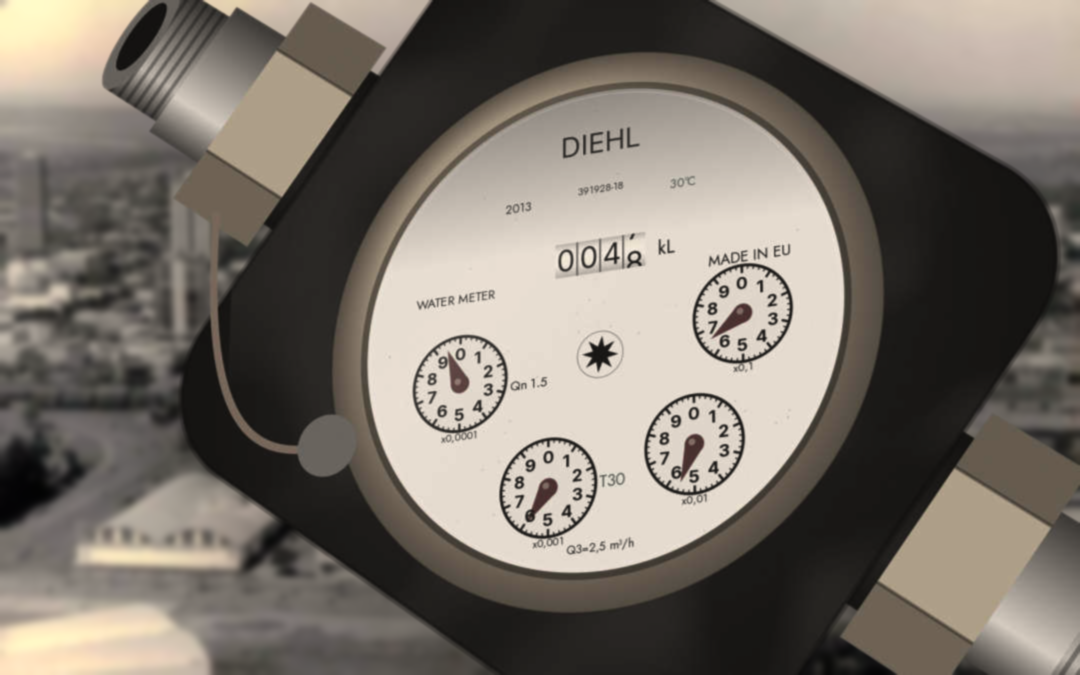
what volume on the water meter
47.6559 kL
